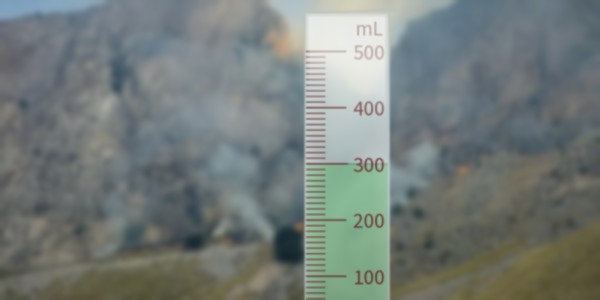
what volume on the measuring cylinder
300 mL
